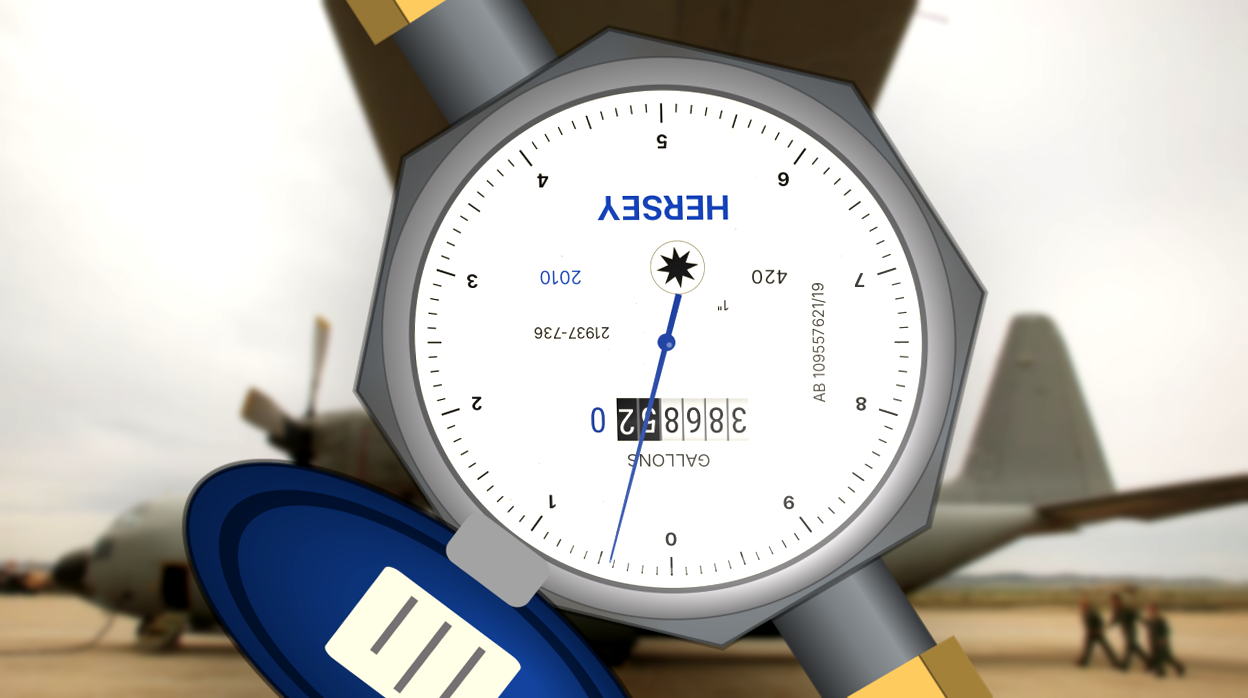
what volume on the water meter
3868520.4 gal
